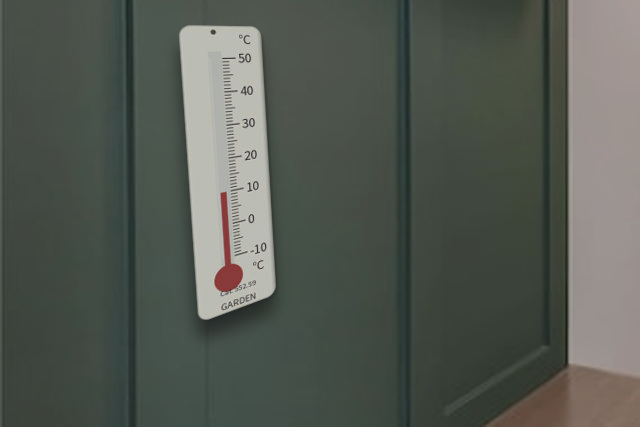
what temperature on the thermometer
10 °C
